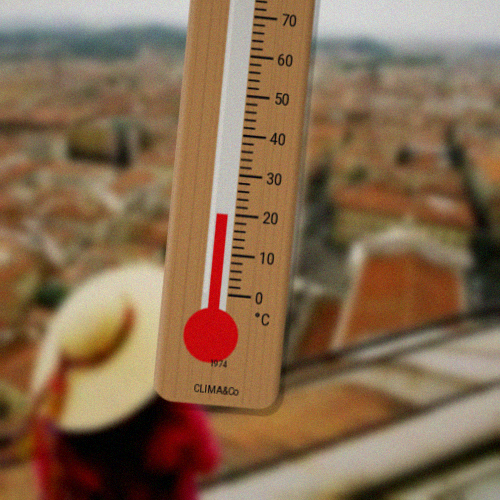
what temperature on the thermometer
20 °C
